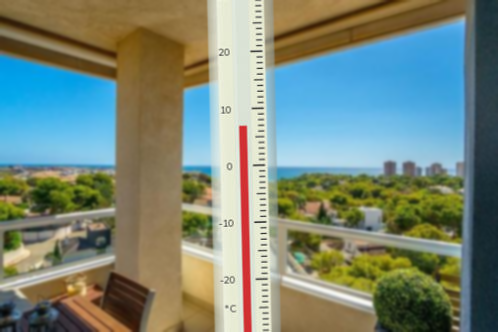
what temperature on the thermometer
7 °C
